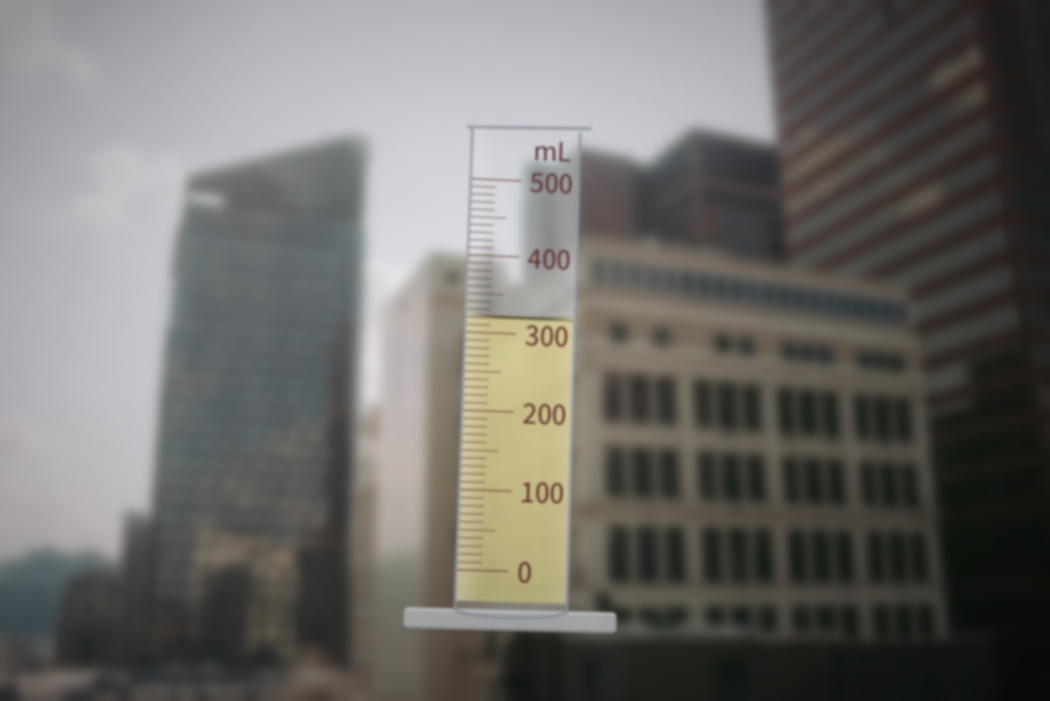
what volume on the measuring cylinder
320 mL
